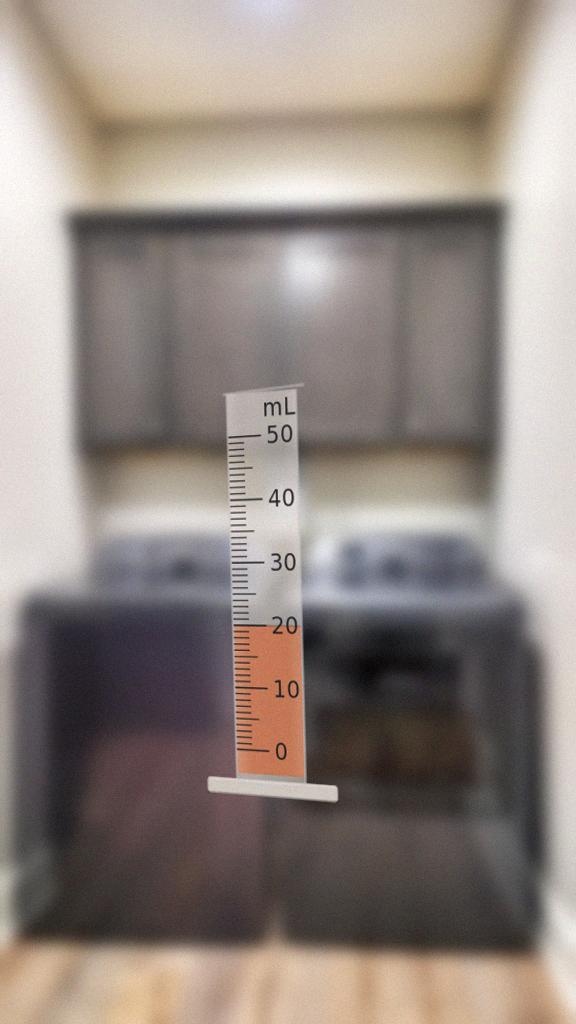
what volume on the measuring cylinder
20 mL
